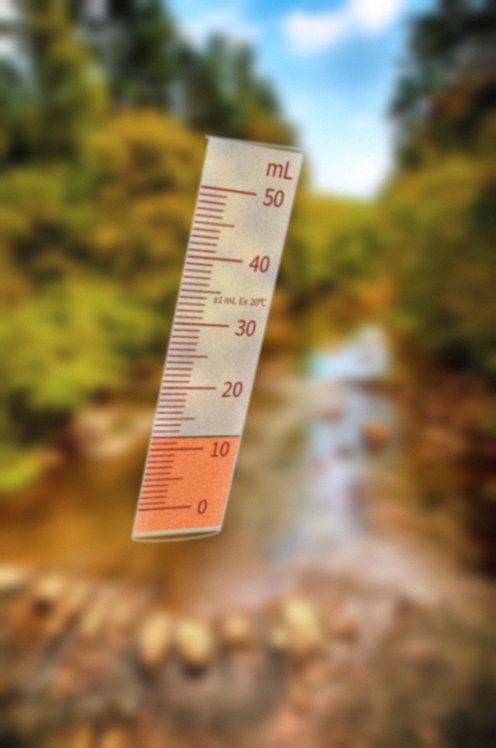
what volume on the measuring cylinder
12 mL
